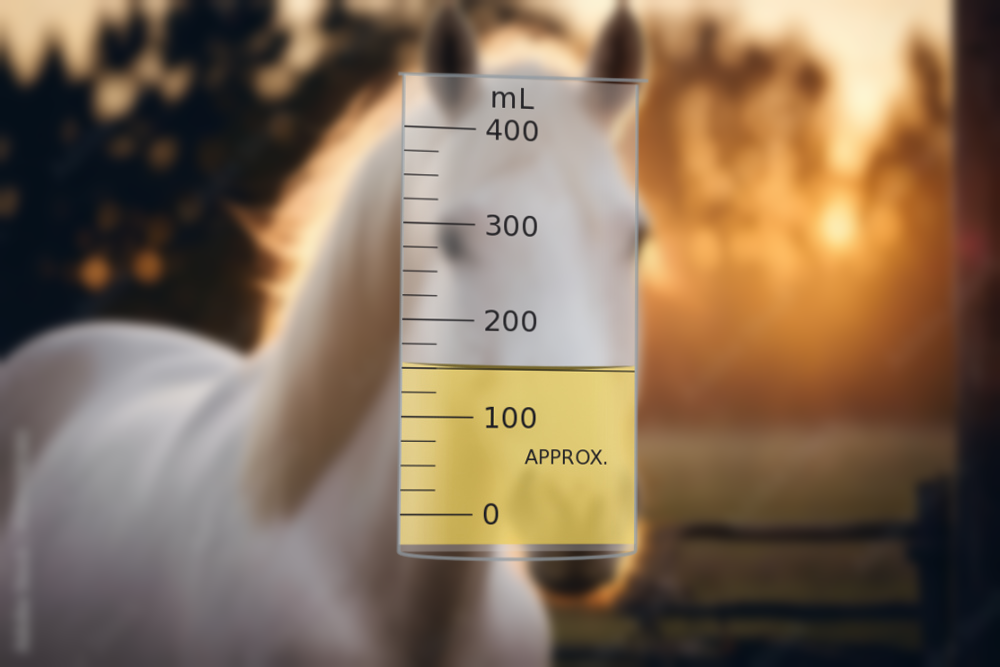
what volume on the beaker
150 mL
